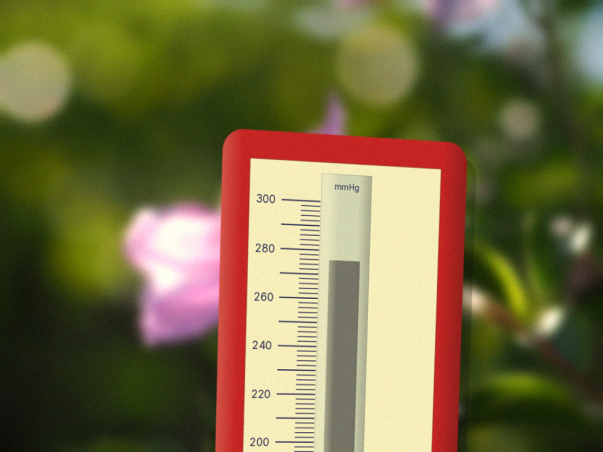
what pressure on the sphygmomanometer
276 mmHg
